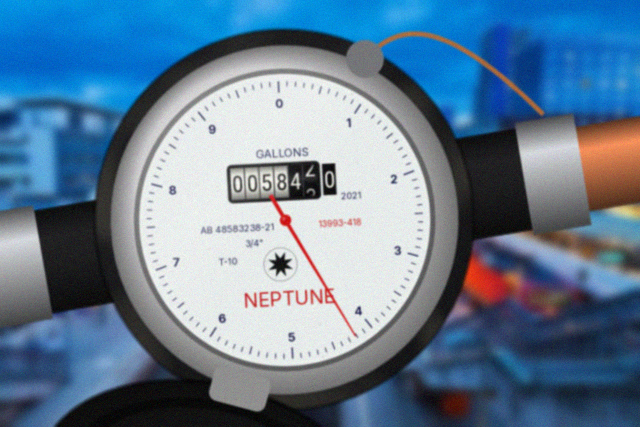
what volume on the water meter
58424.2 gal
